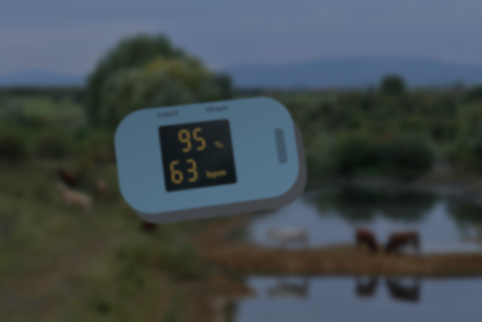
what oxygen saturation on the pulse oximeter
95 %
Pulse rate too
63 bpm
